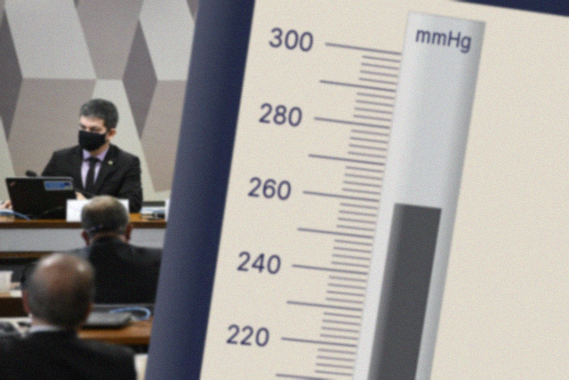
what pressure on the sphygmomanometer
260 mmHg
